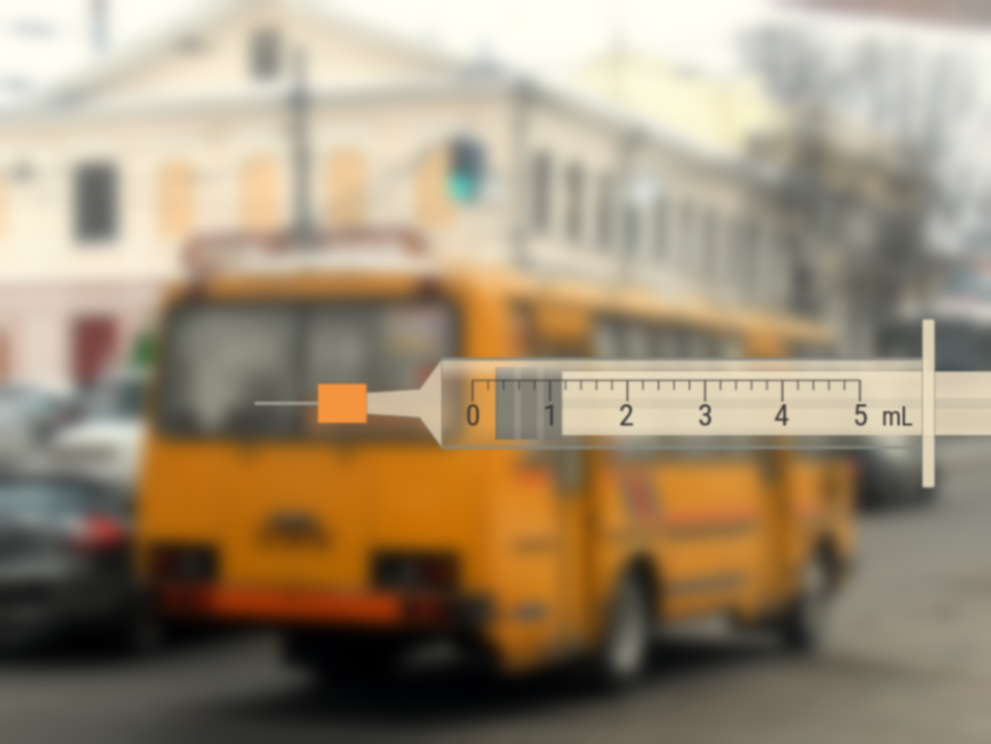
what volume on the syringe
0.3 mL
